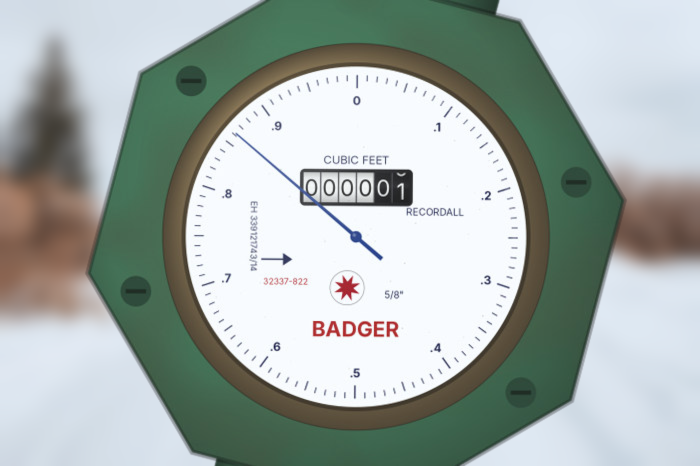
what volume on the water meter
0.86 ft³
